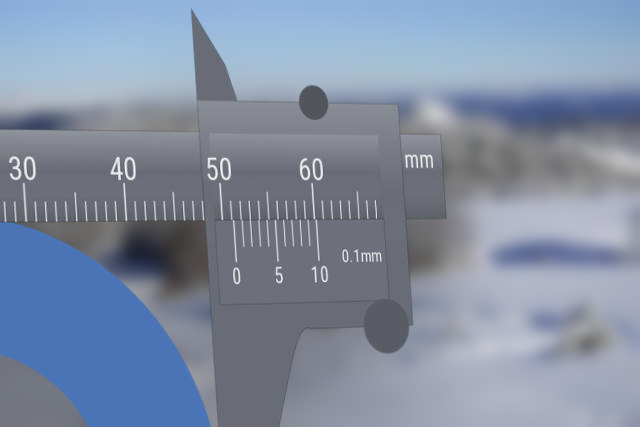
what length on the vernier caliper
51.2 mm
